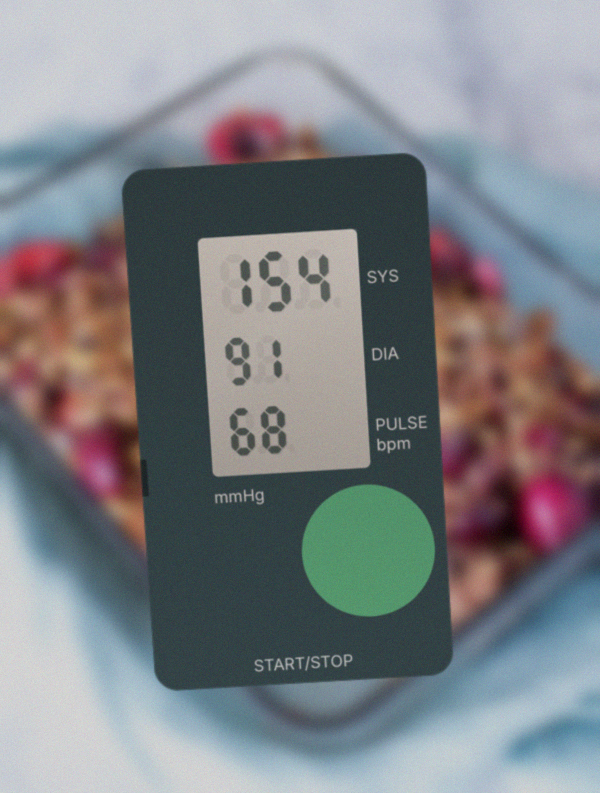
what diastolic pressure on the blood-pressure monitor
91 mmHg
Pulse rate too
68 bpm
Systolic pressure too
154 mmHg
